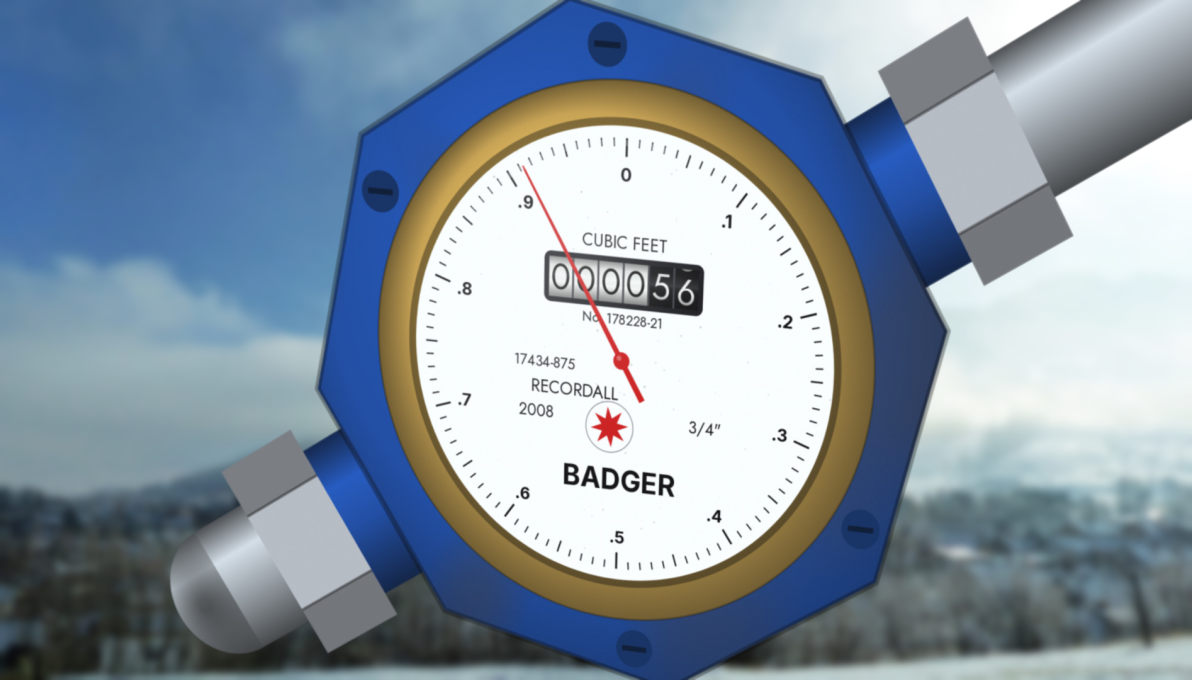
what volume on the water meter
55.91 ft³
